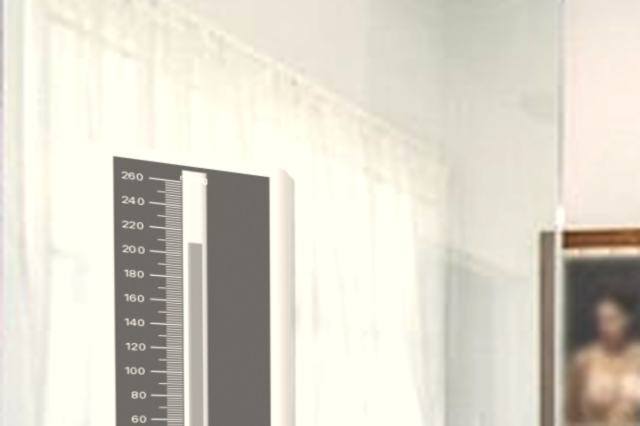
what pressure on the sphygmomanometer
210 mmHg
